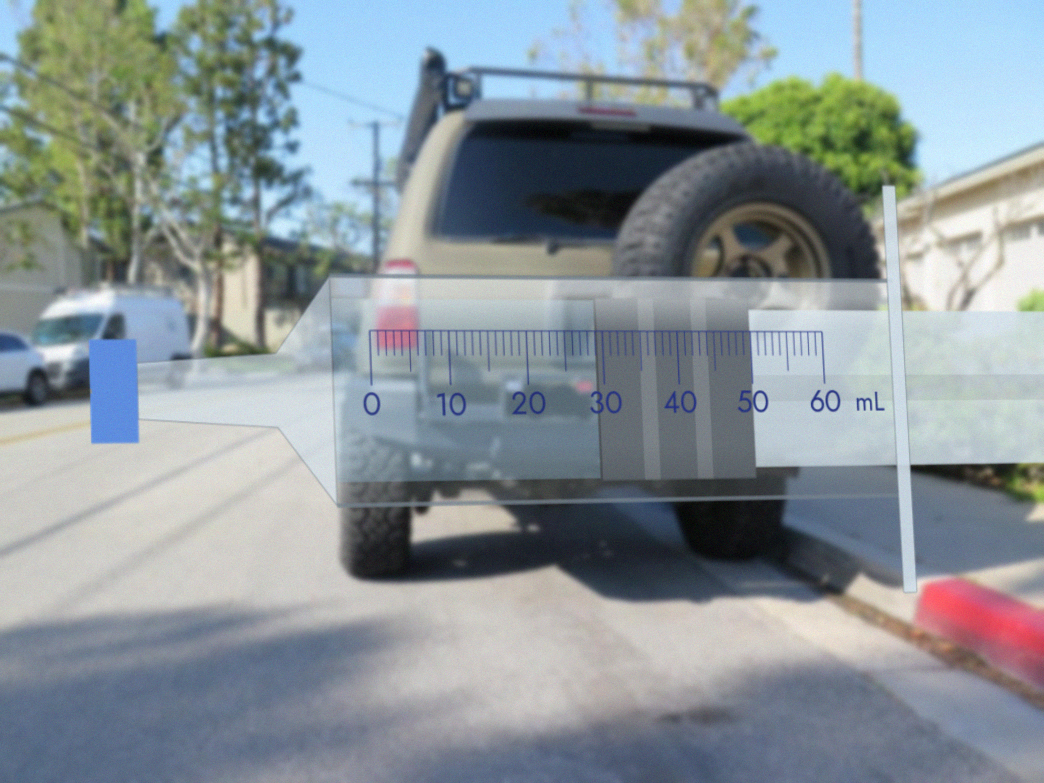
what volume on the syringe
29 mL
